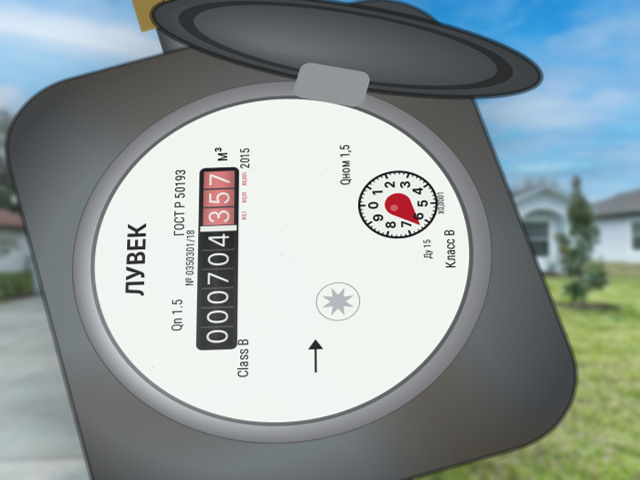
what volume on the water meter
704.3576 m³
